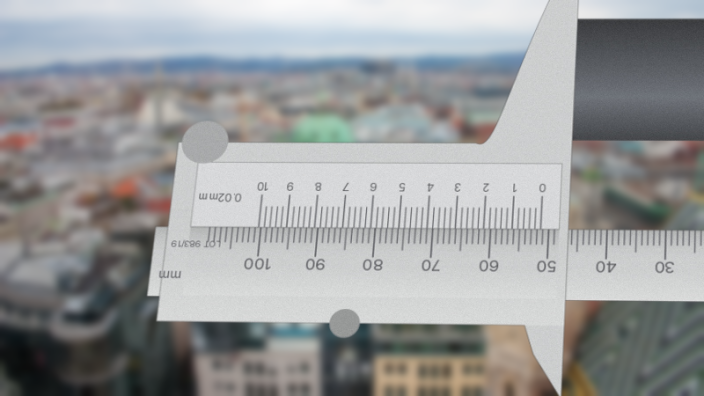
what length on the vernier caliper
51.4 mm
